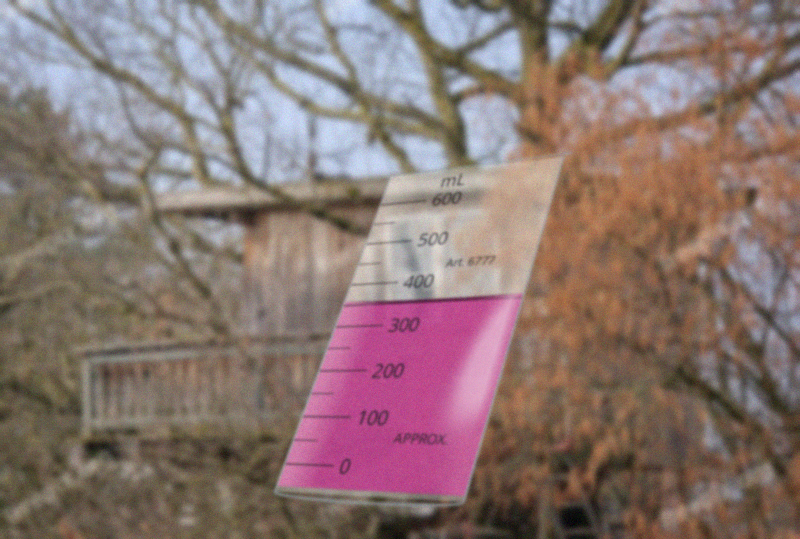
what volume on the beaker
350 mL
